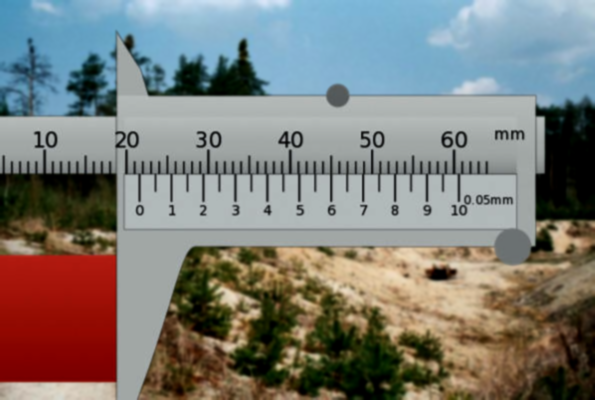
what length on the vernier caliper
21.6 mm
